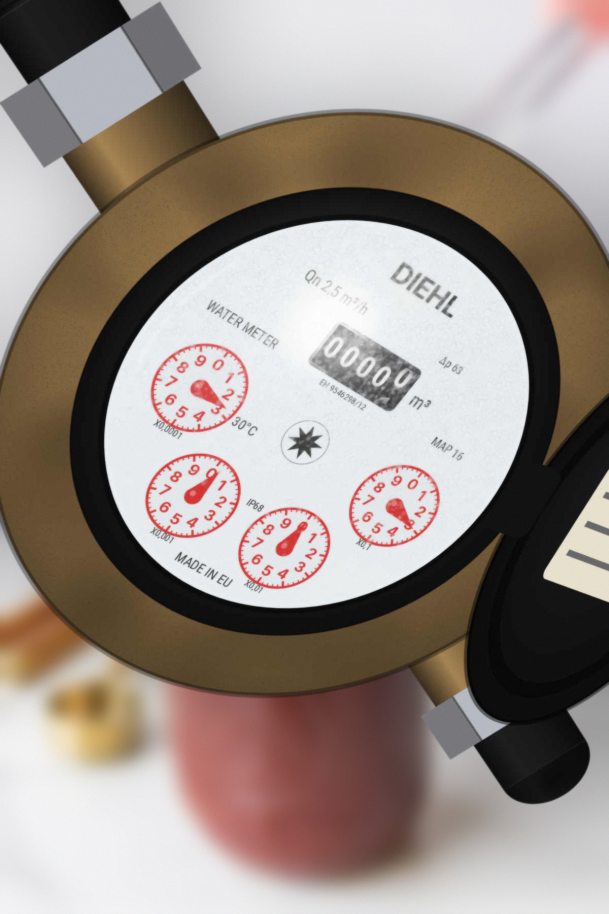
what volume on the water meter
0.3002 m³
